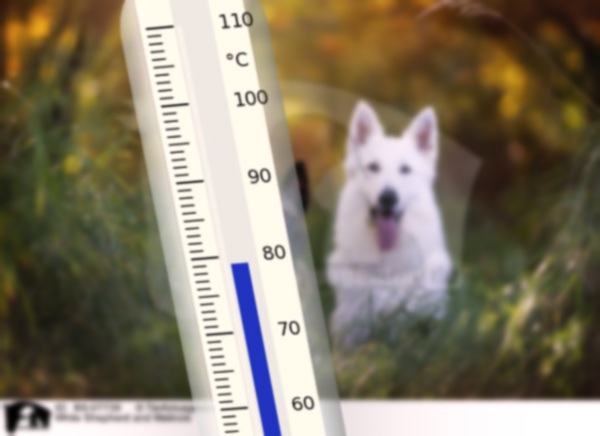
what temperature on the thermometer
79 °C
